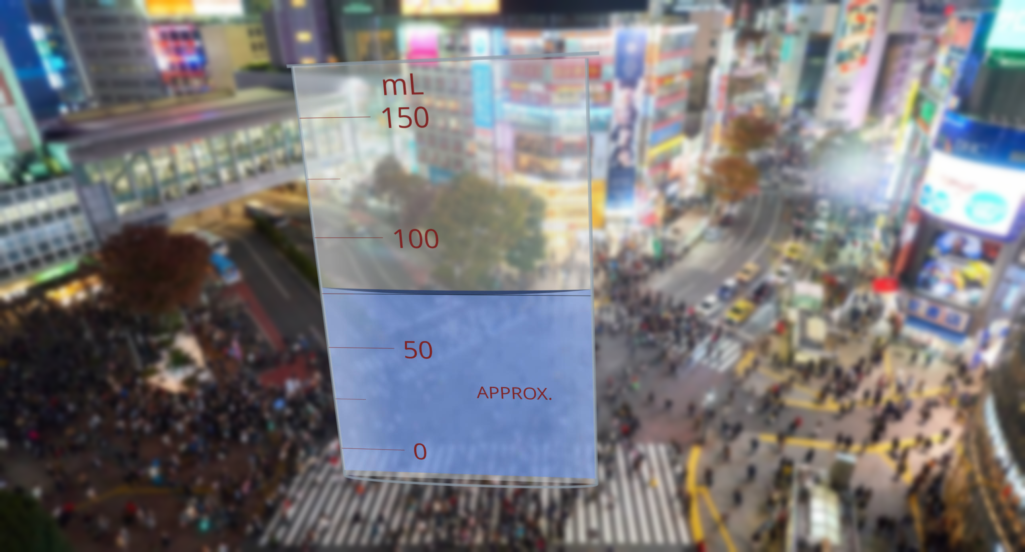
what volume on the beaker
75 mL
